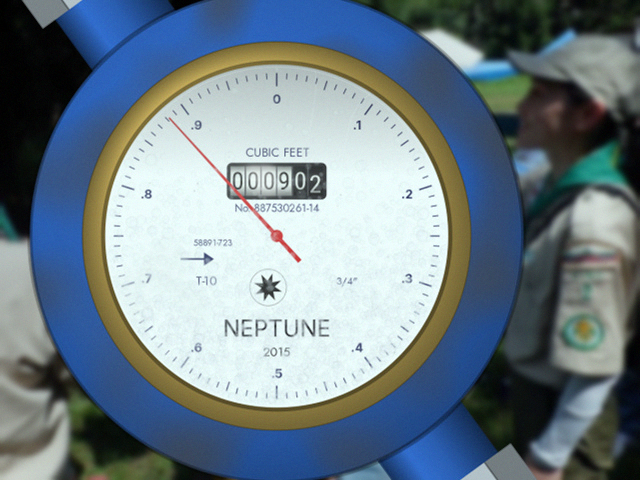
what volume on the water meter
901.88 ft³
